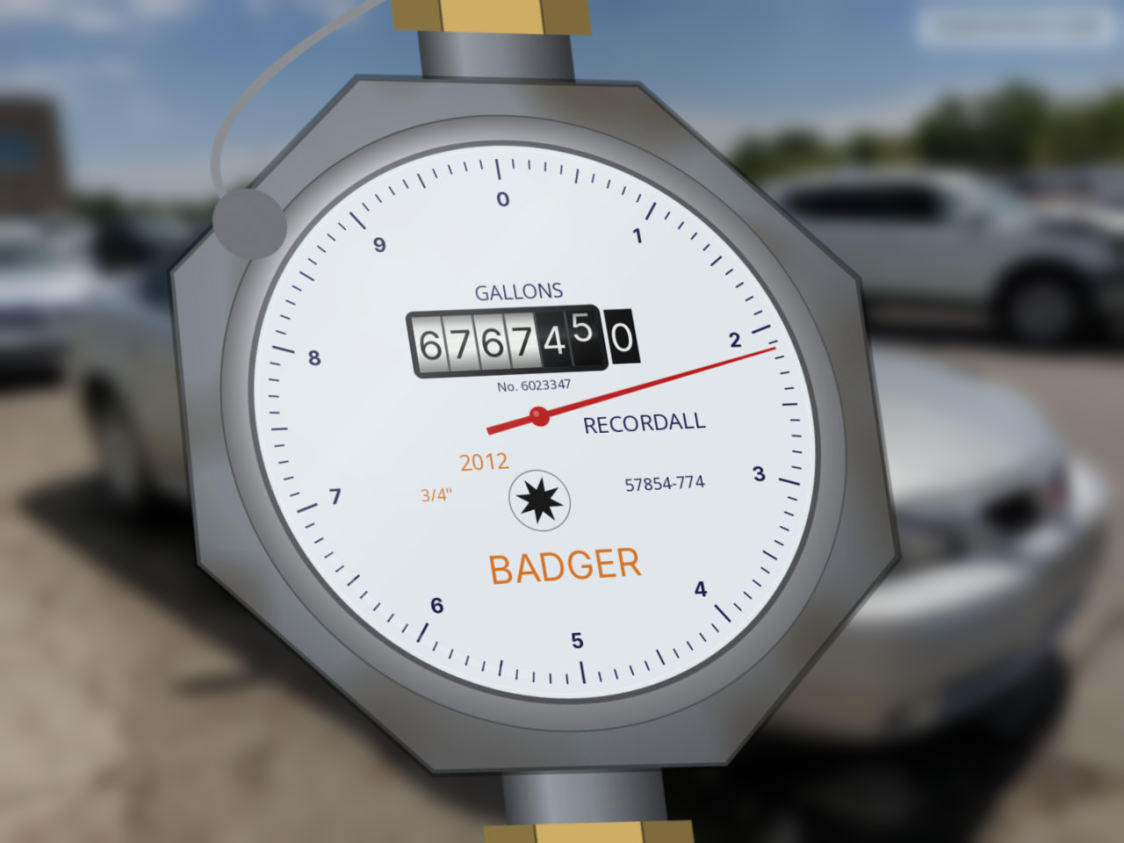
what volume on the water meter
6767452.1 gal
